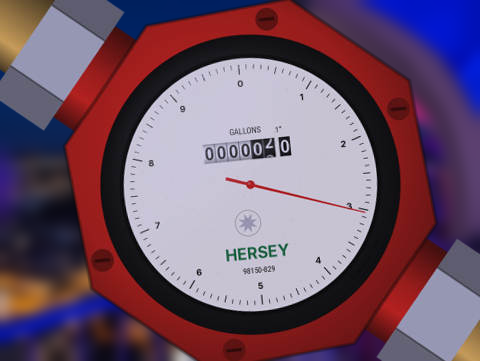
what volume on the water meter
23.0 gal
